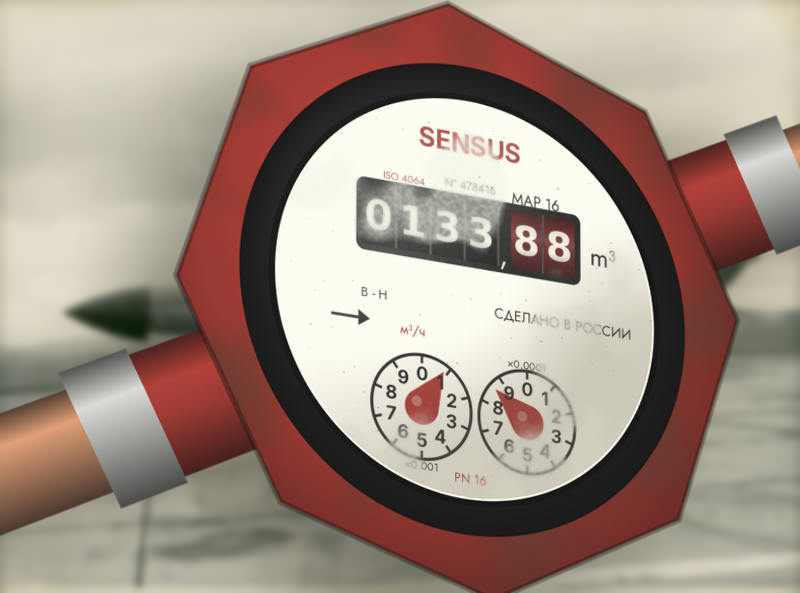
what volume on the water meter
133.8808 m³
